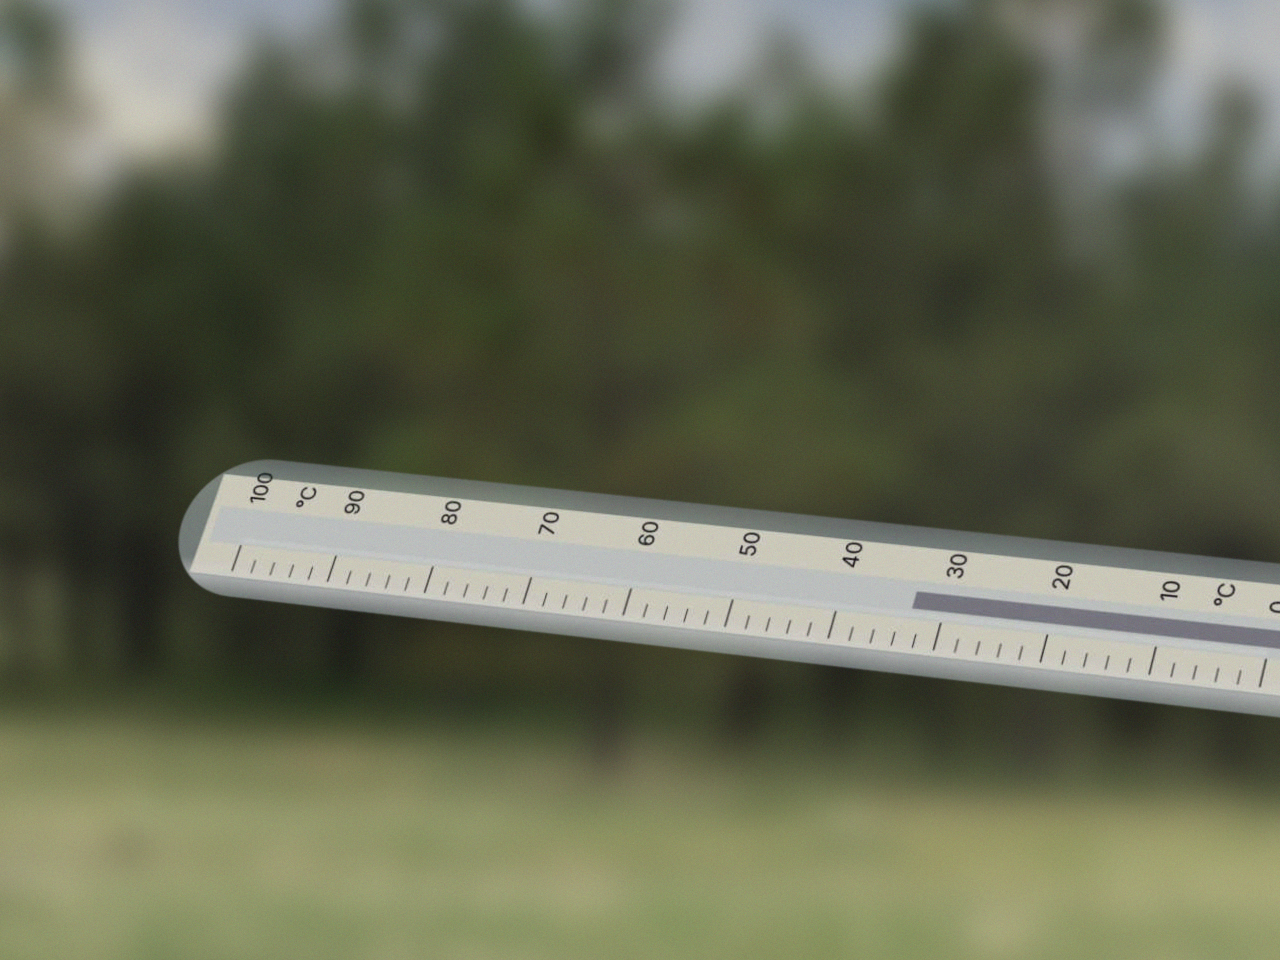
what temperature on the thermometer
33 °C
